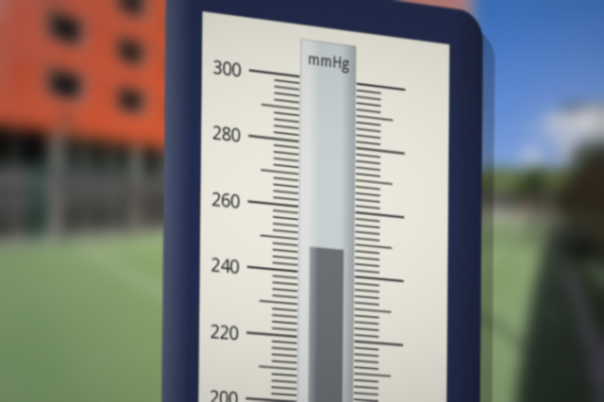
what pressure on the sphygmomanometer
248 mmHg
